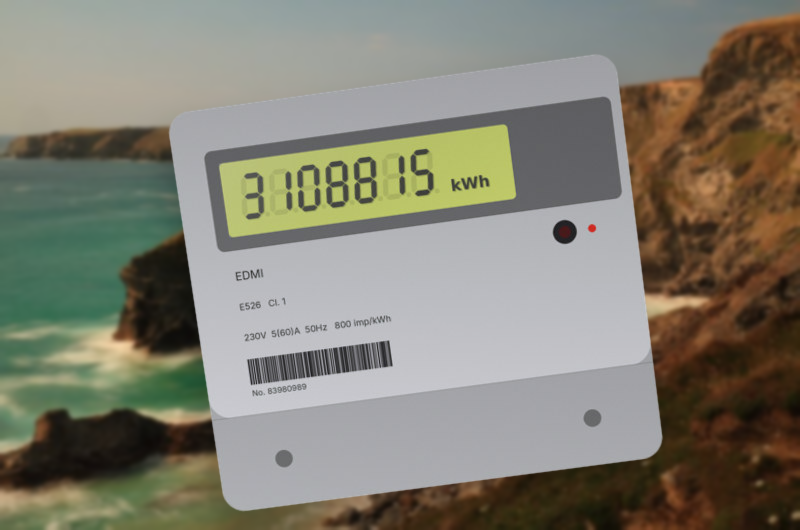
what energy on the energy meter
3108815 kWh
